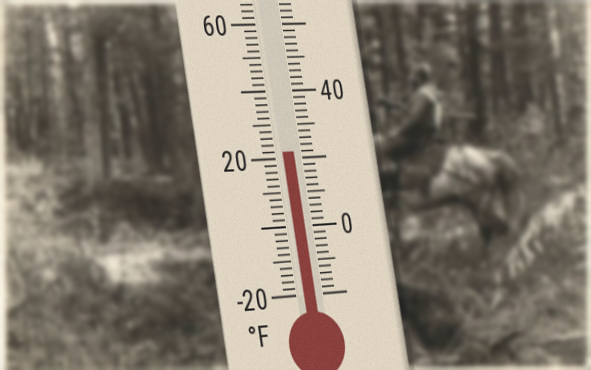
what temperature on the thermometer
22 °F
